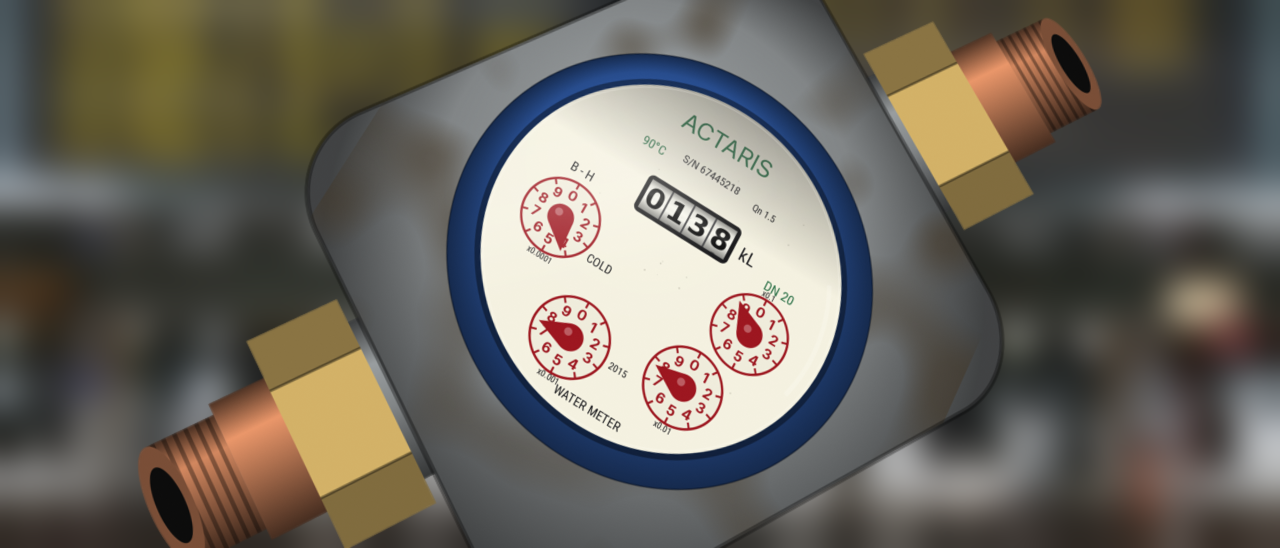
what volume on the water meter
138.8774 kL
